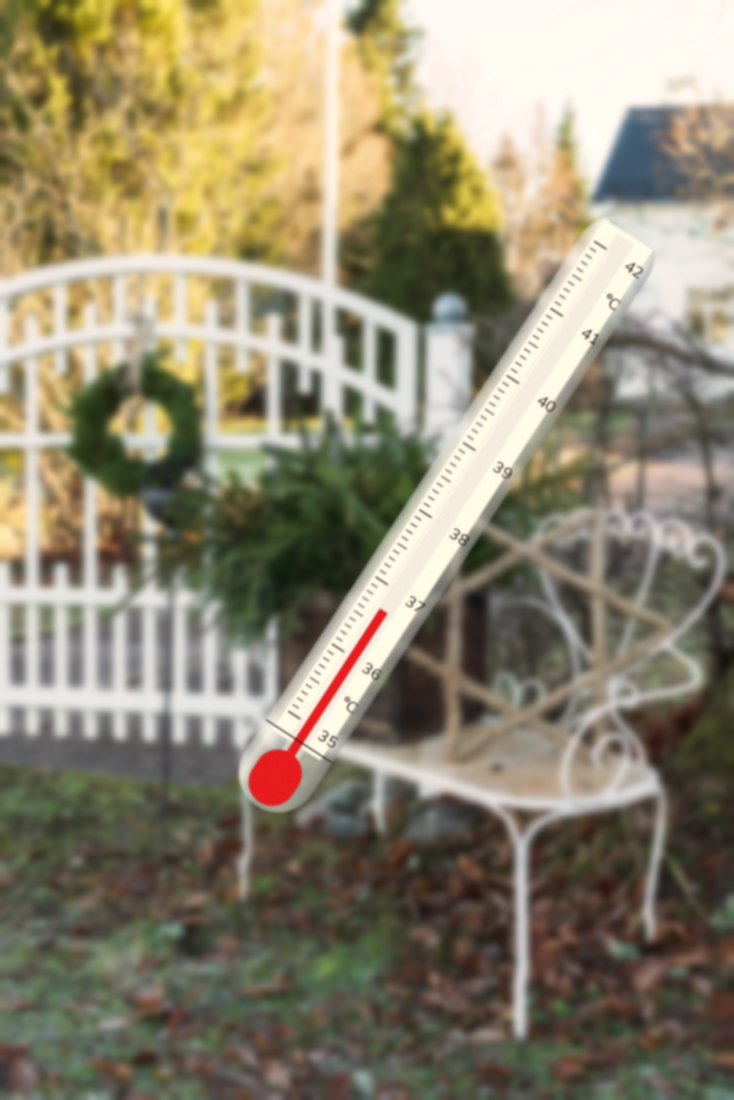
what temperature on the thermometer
36.7 °C
